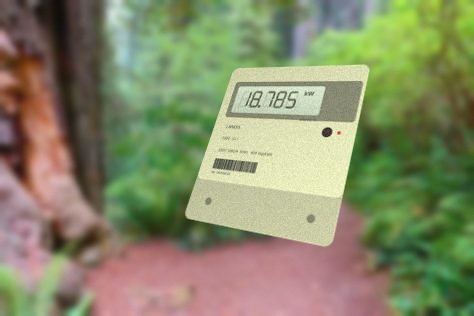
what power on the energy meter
18.785 kW
